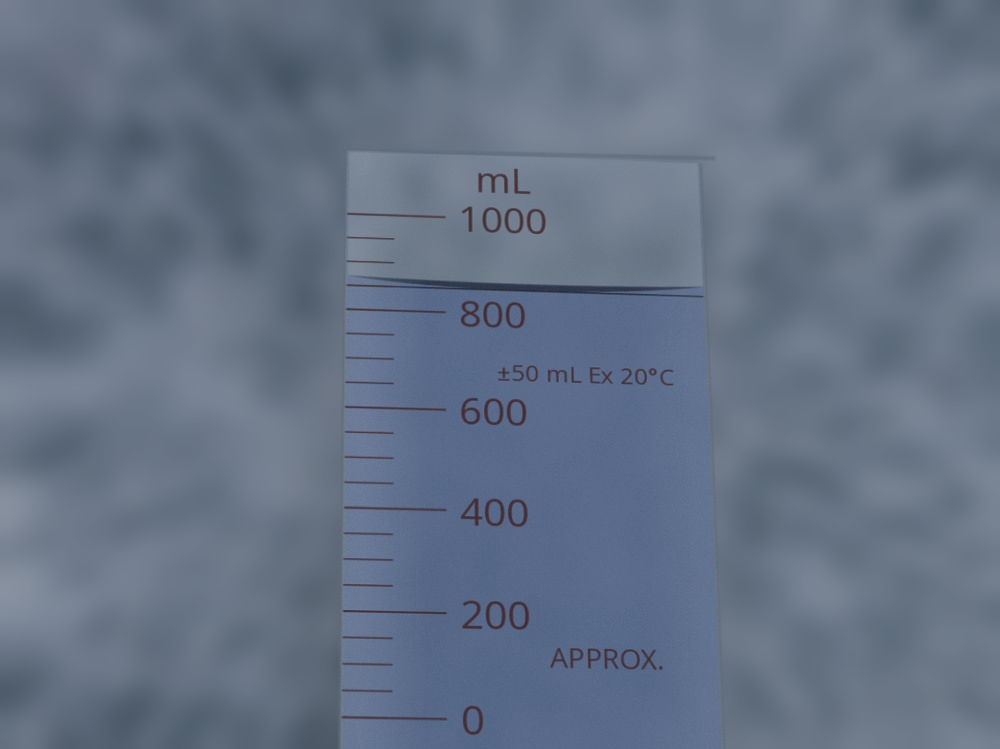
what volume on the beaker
850 mL
